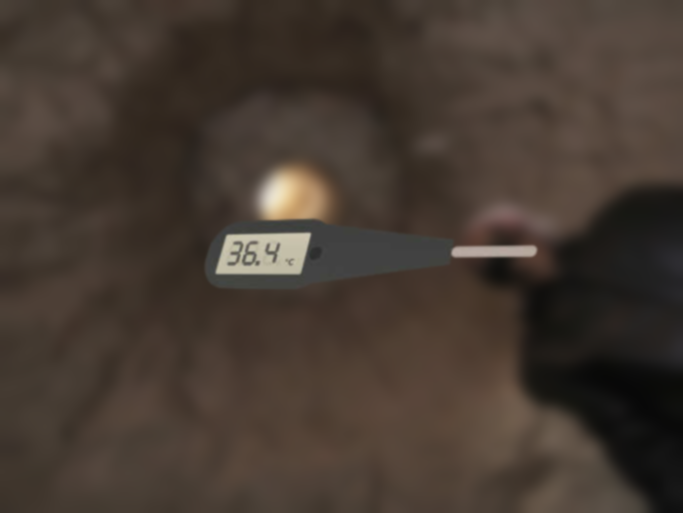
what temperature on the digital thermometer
36.4 °C
